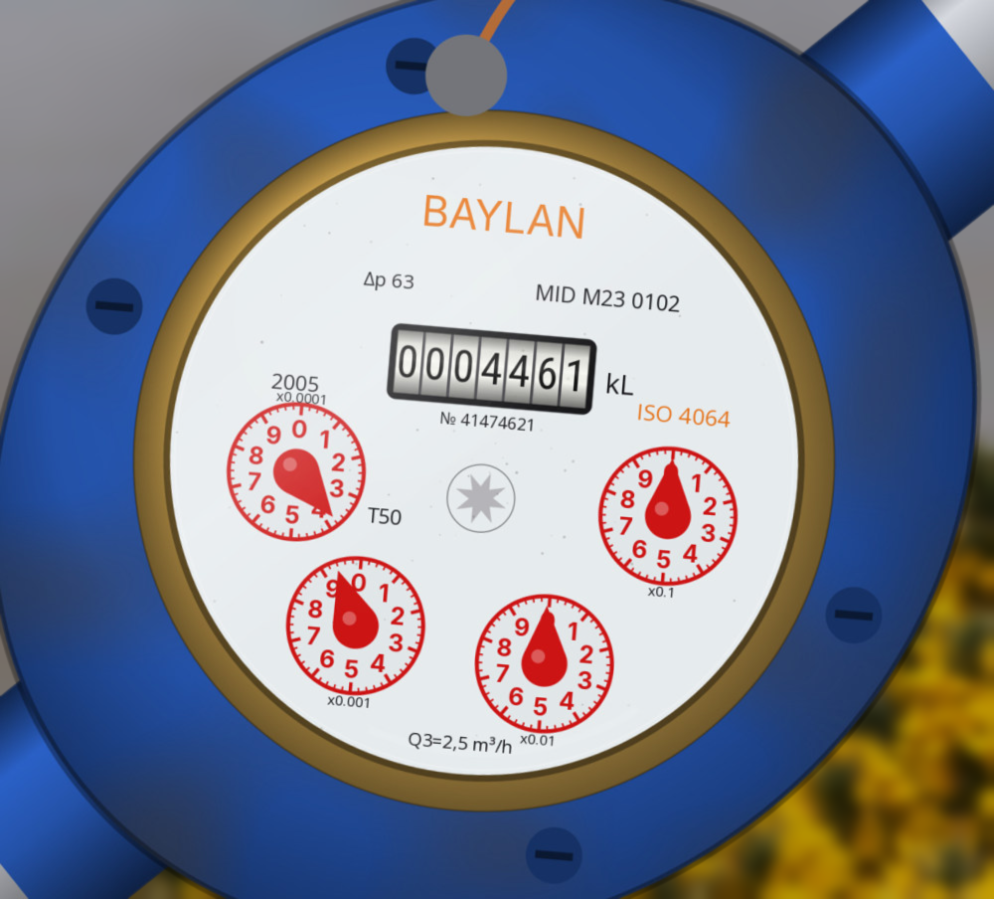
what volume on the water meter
4460.9993 kL
